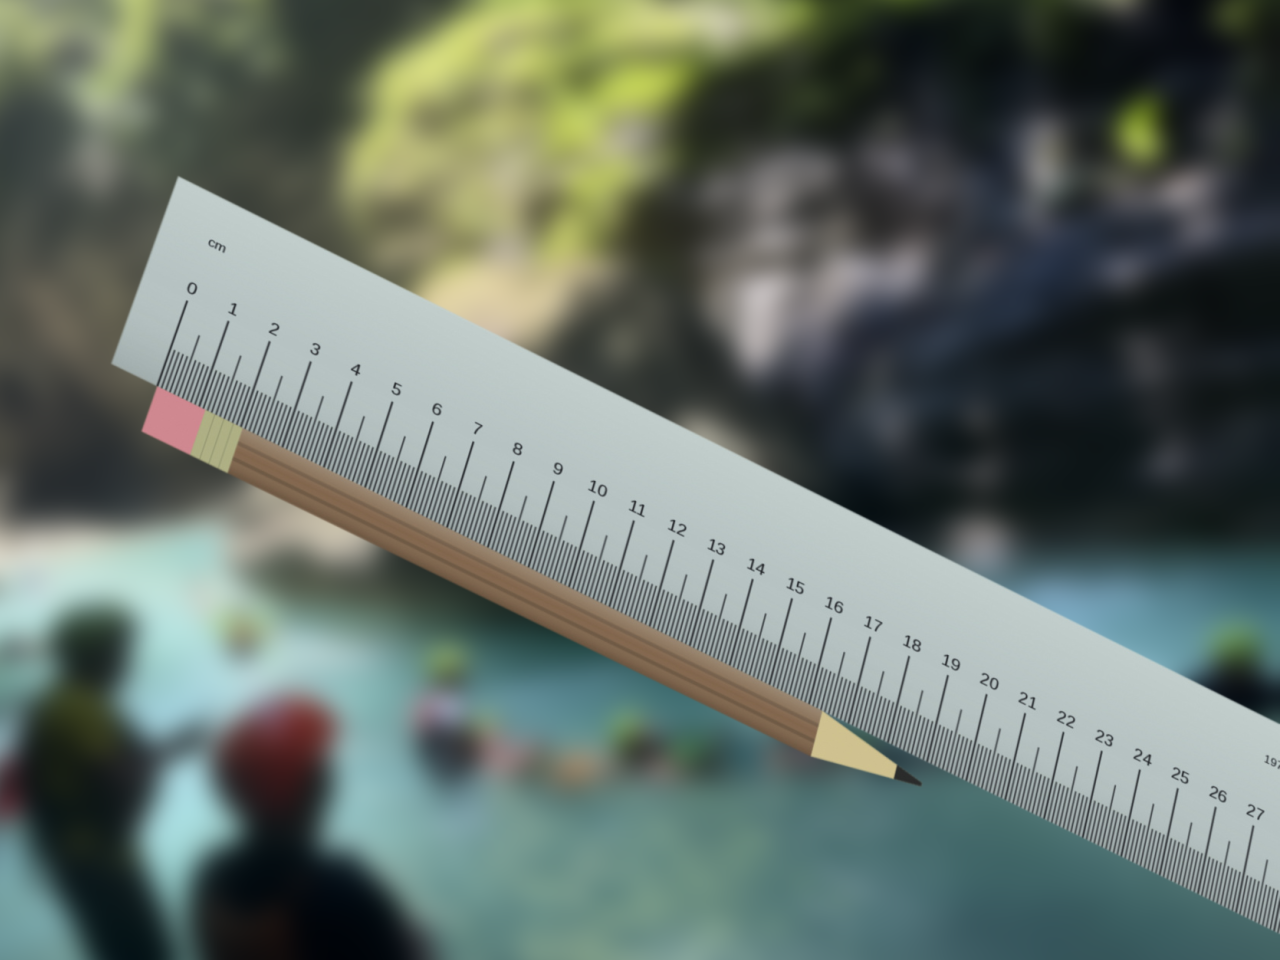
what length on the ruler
19 cm
